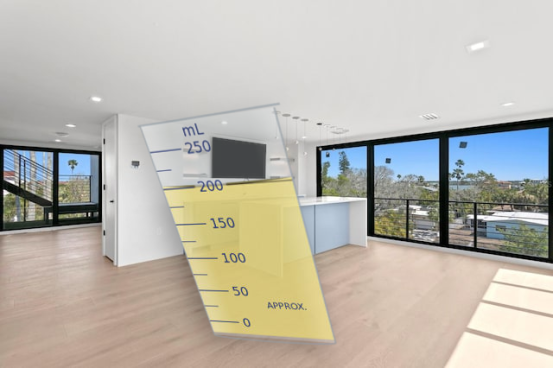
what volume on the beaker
200 mL
